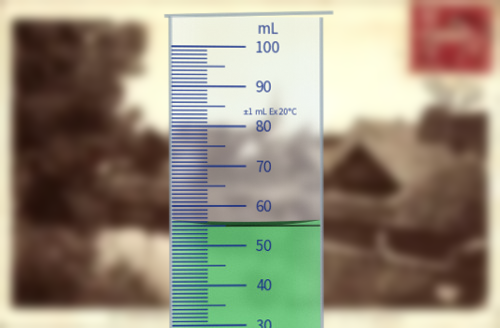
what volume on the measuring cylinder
55 mL
